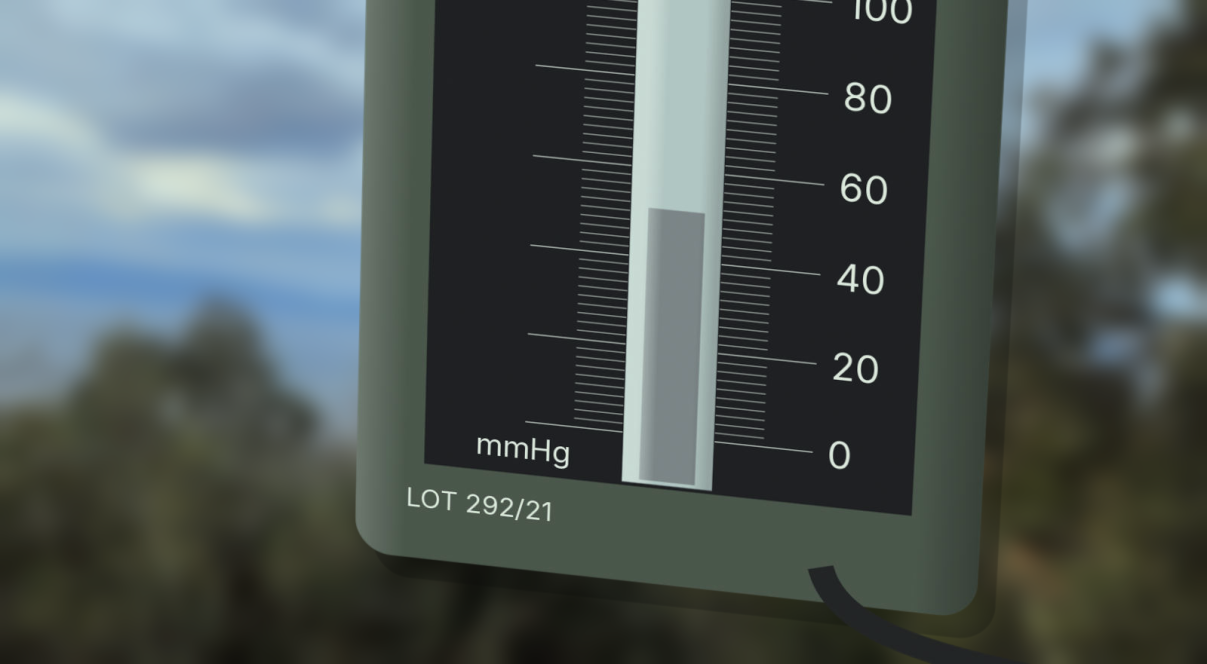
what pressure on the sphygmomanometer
51 mmHg
